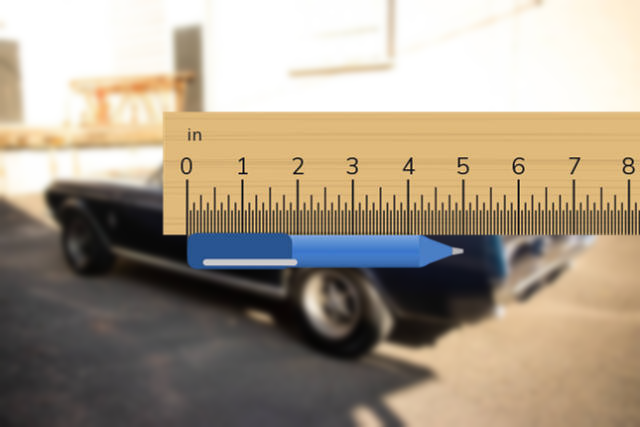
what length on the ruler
5 in
